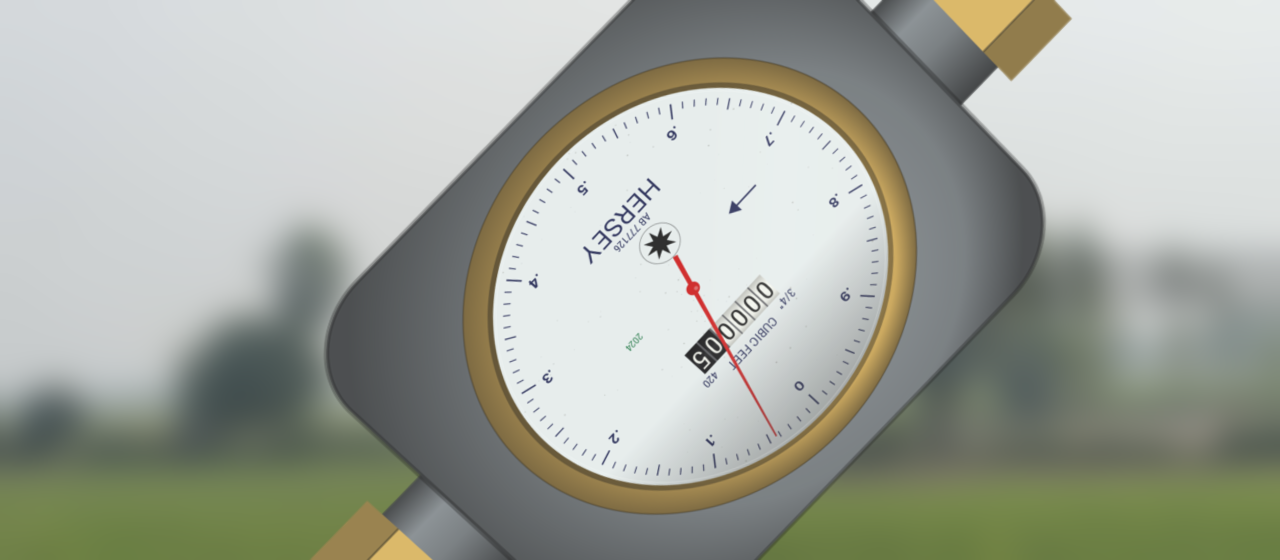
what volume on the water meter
5.04 ft³
